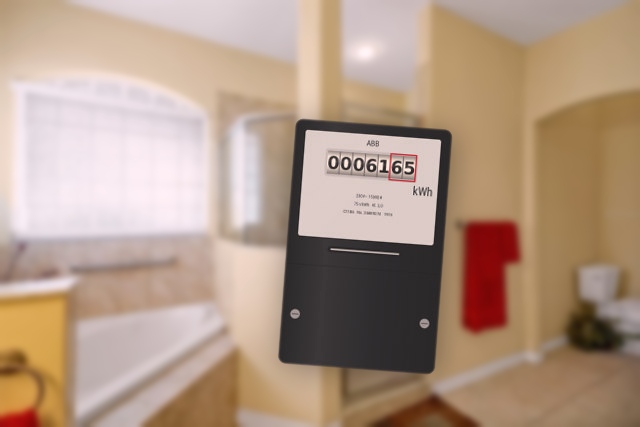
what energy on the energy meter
61.65 kWh
